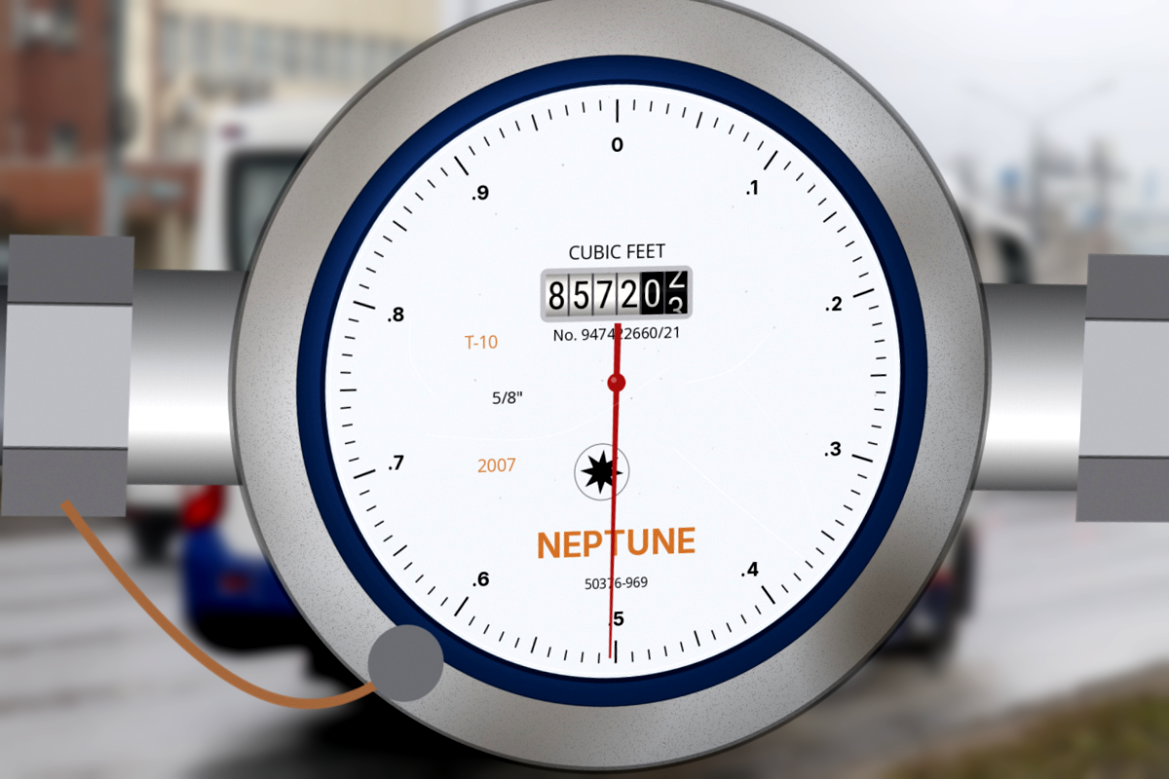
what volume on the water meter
857202.50 ft³
